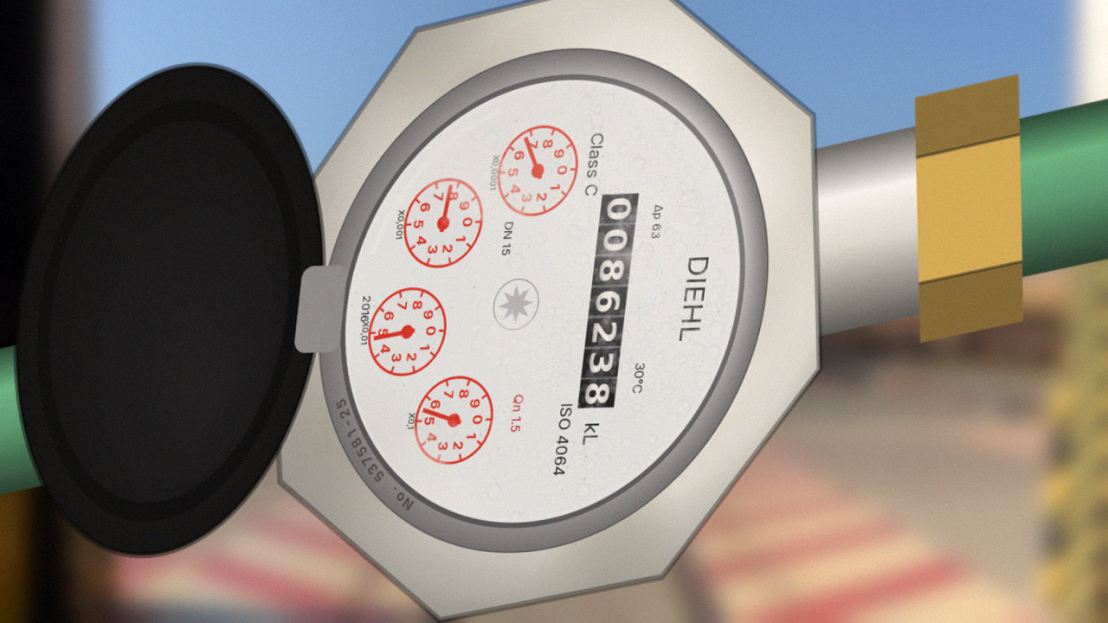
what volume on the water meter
86238.5476 kL
